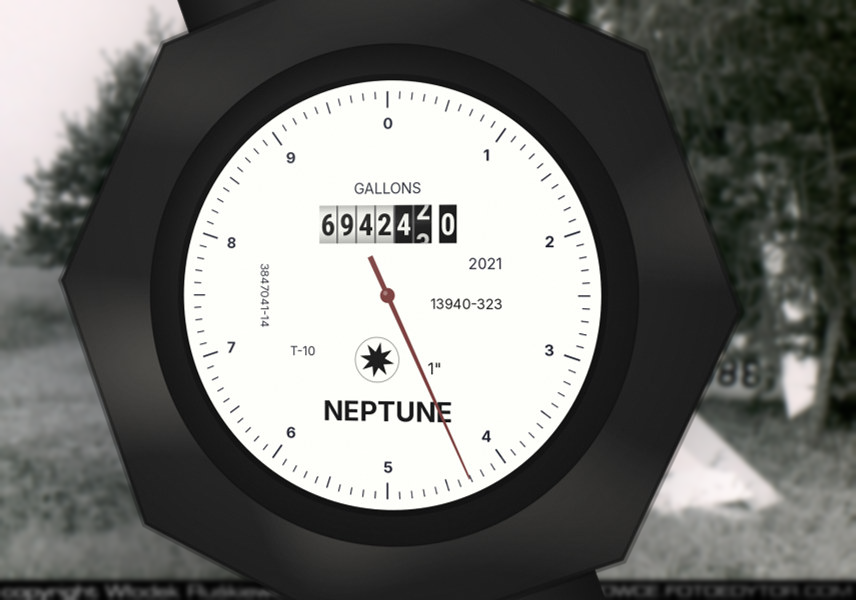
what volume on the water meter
6942424.3 gal
